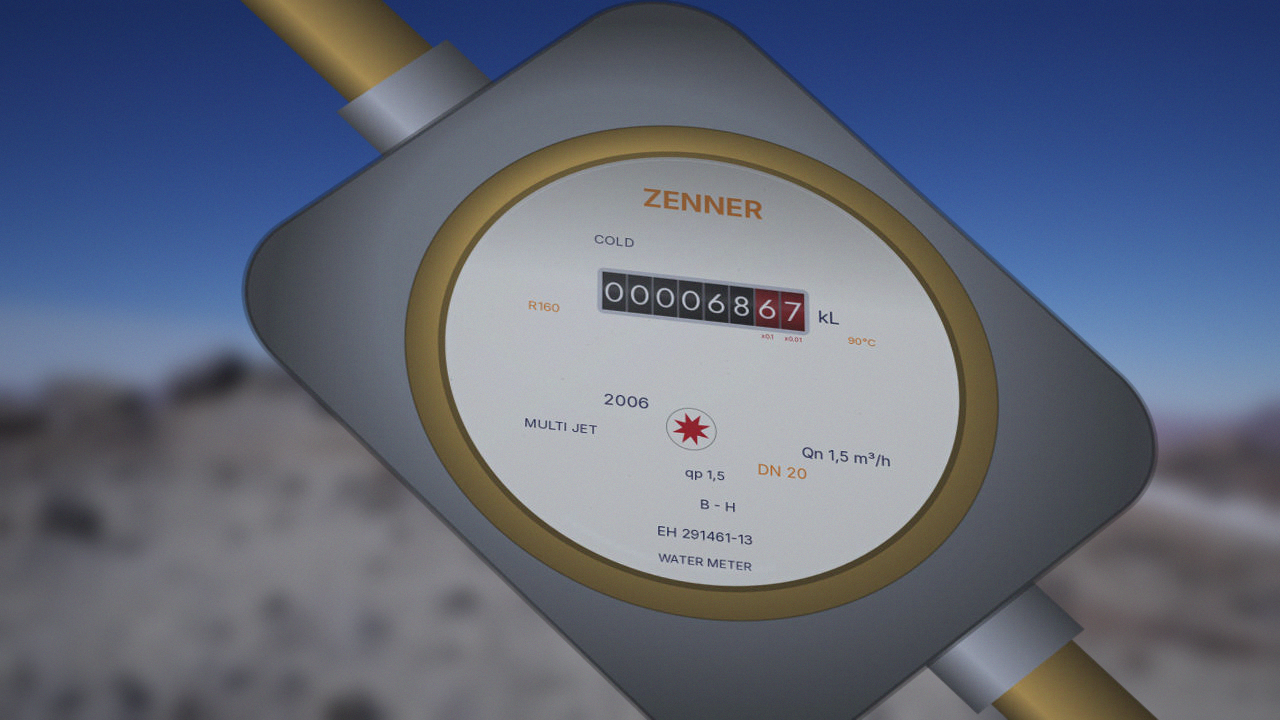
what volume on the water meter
68.67 kL
